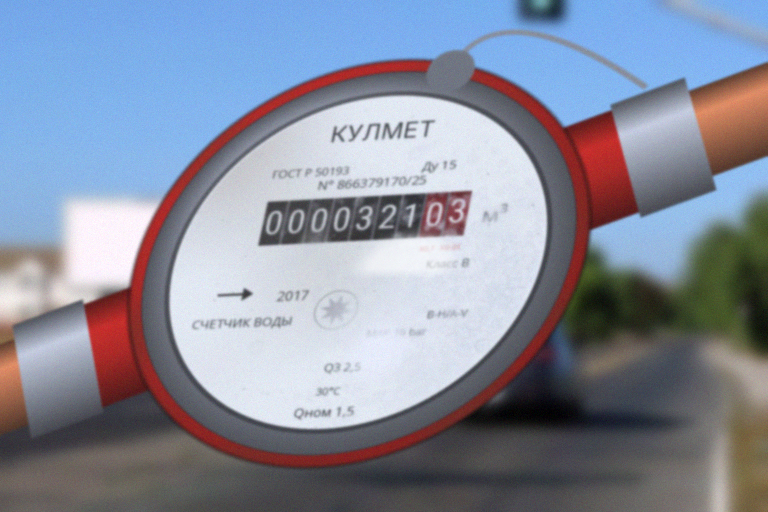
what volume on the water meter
321.03 m³
